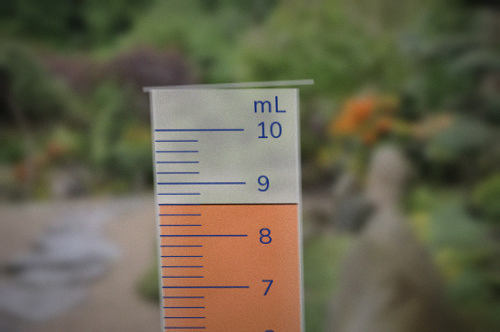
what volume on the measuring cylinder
8.6 mL
